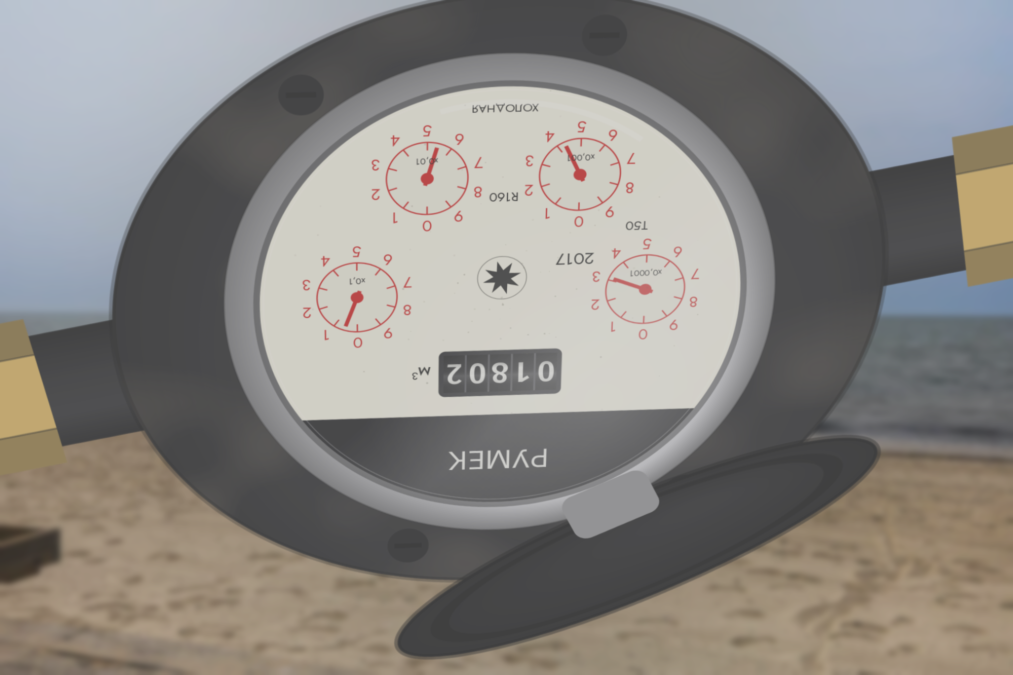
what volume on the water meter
1802.0543 m³
